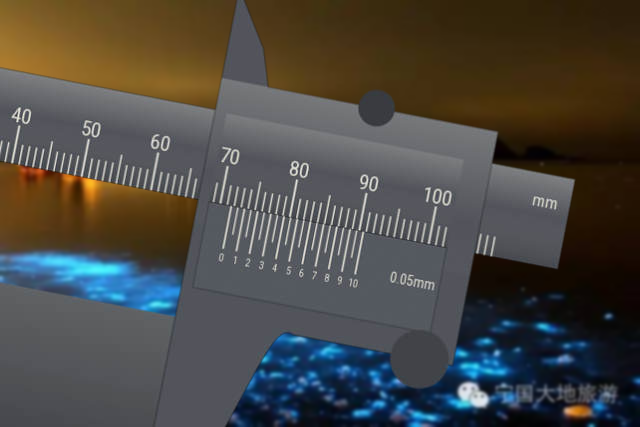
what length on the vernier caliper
71.6 mm
